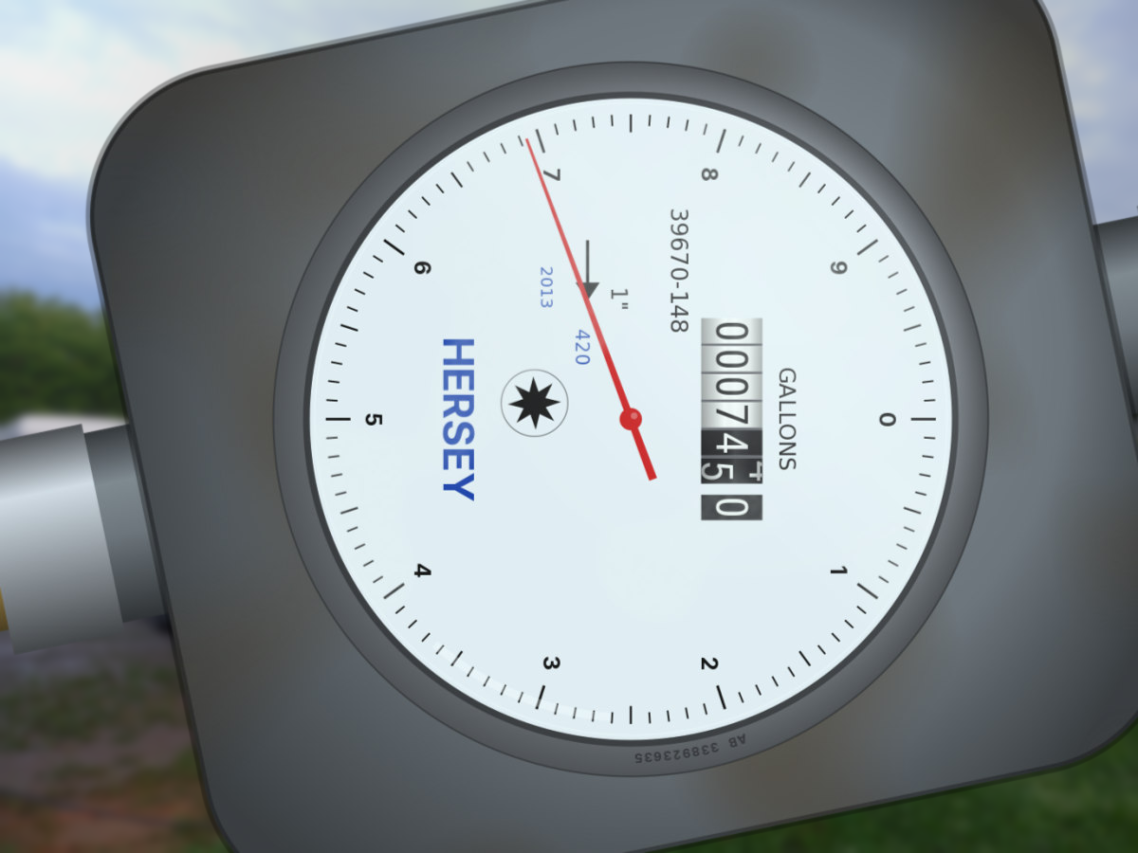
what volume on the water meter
7446.9 gal
